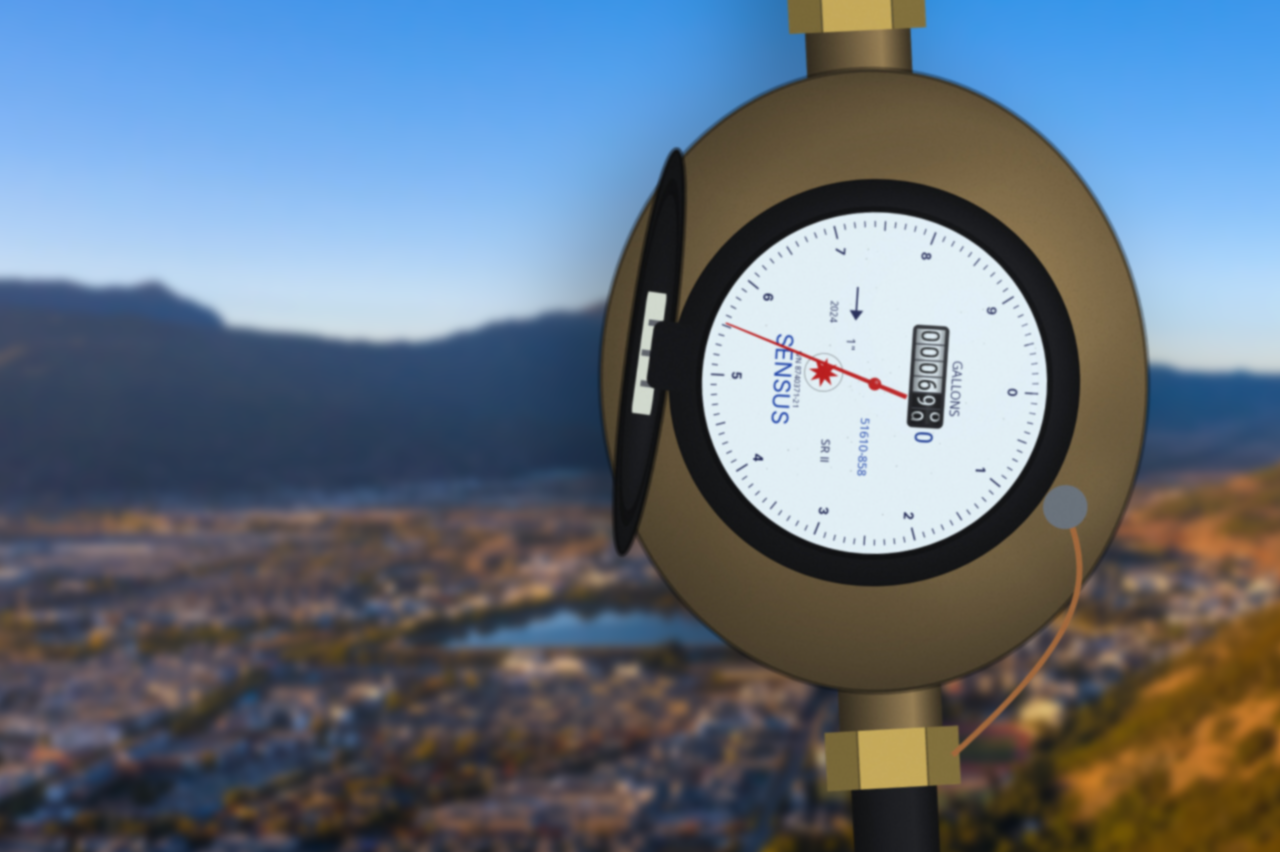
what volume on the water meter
6985.5 gal
